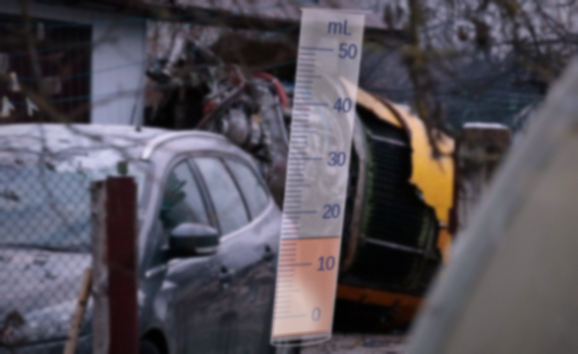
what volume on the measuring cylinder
15 mL
